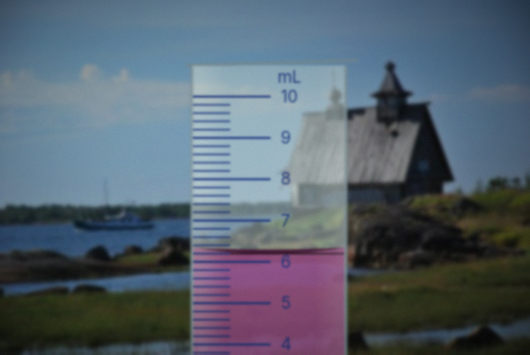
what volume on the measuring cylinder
6.2 mL
